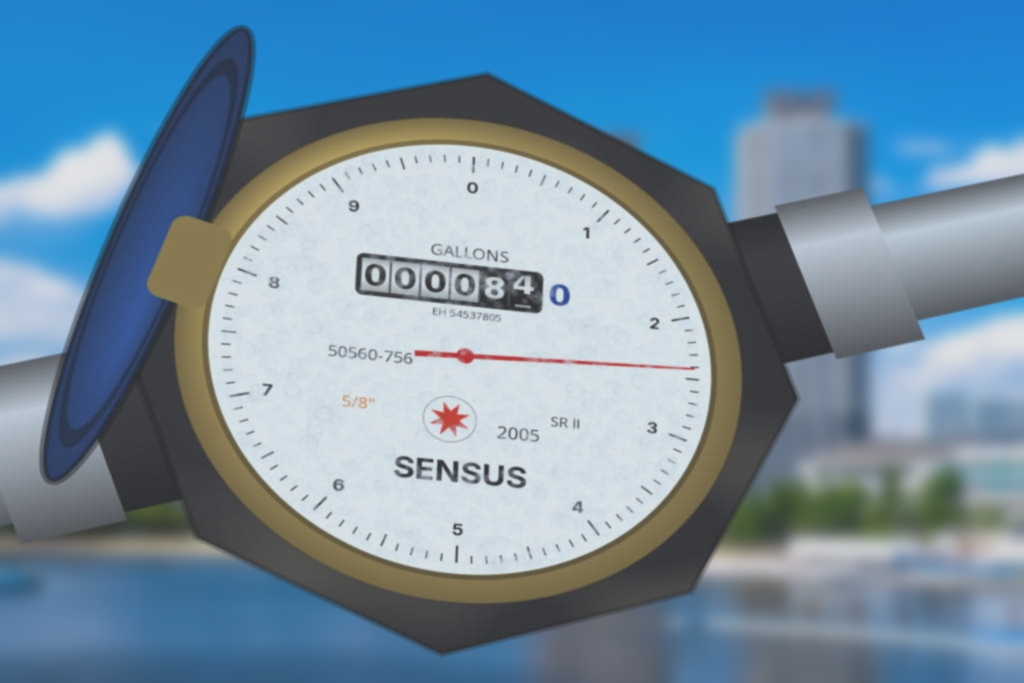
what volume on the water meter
842.4 gal
